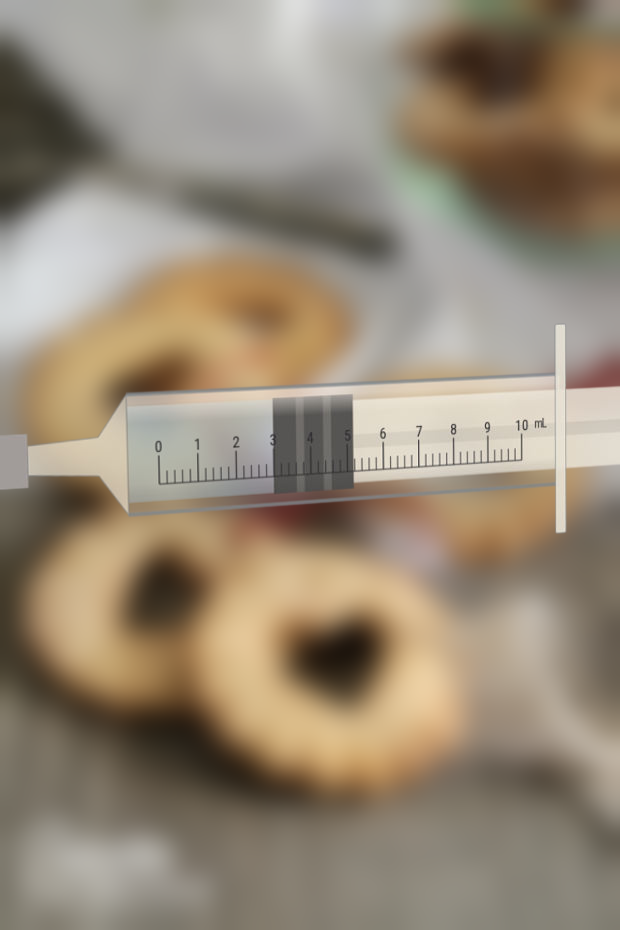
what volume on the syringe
3 mL
